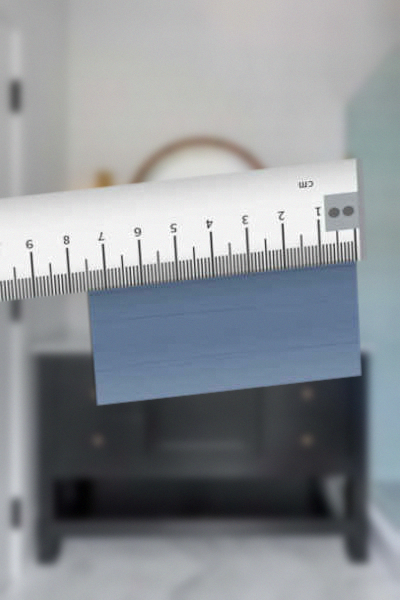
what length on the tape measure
7.5 cm
